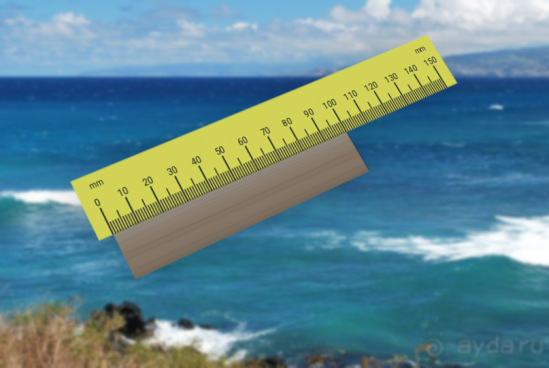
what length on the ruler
100 mm
